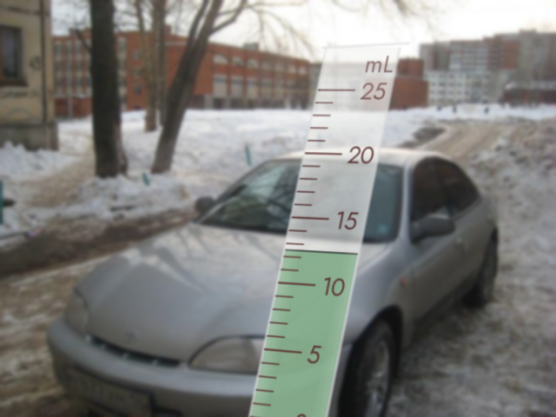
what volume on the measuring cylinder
12.5 mL
